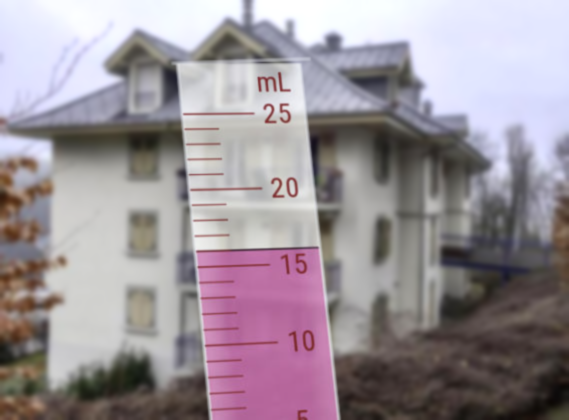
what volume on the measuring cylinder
16 mL
